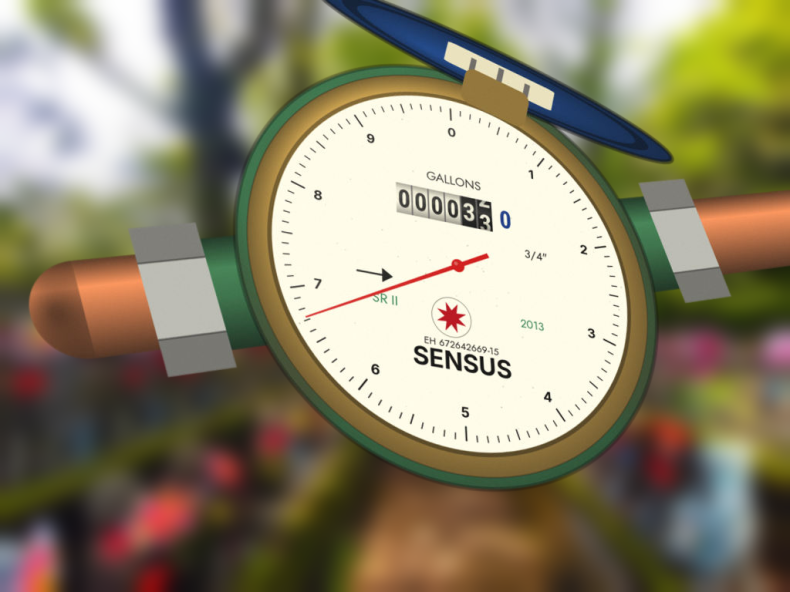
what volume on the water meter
326.7 gal
